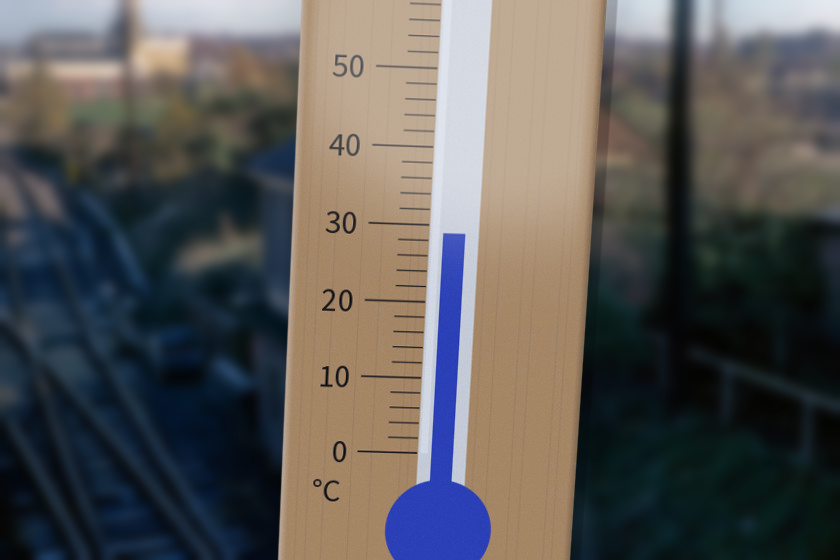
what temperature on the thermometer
29 °C
